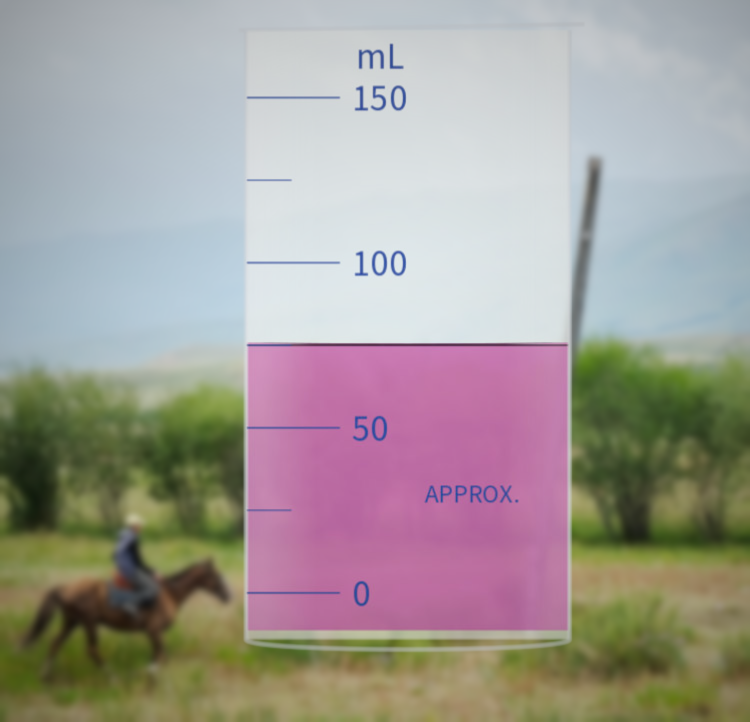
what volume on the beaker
75 mL
